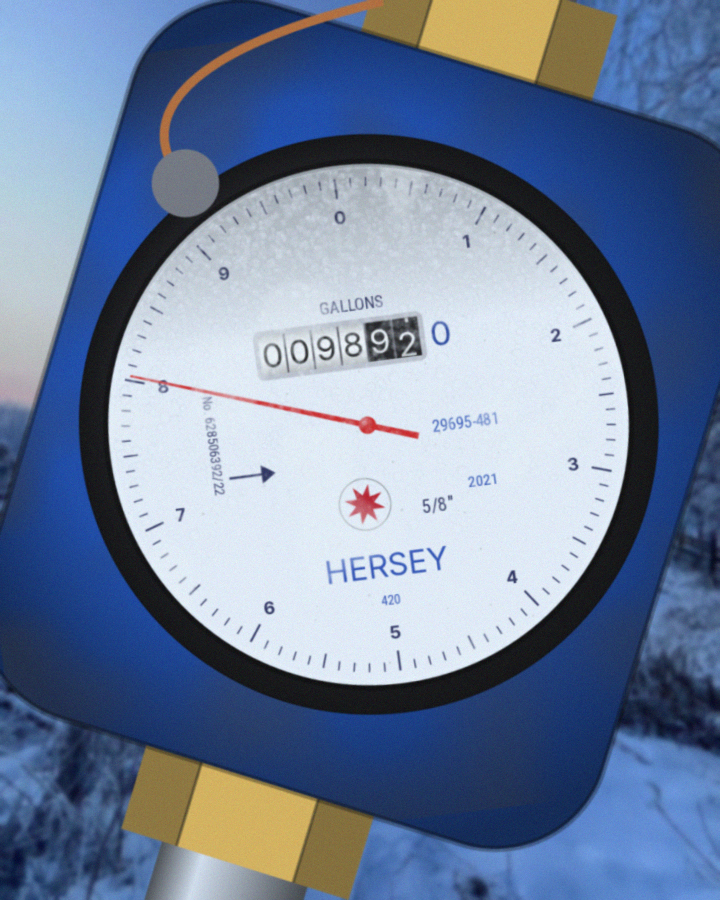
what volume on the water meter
98918.0 gal
